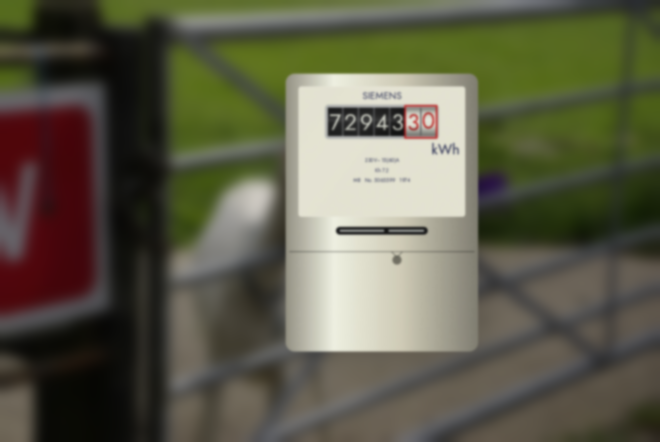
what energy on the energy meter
72943.30 kWh
